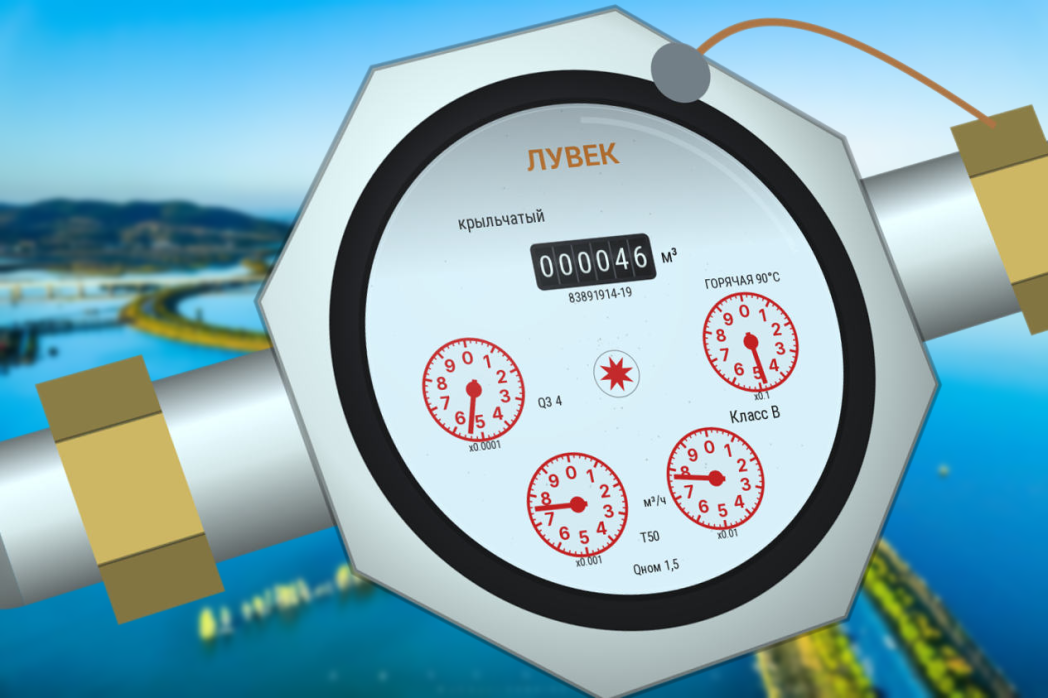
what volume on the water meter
46.4775 m³
